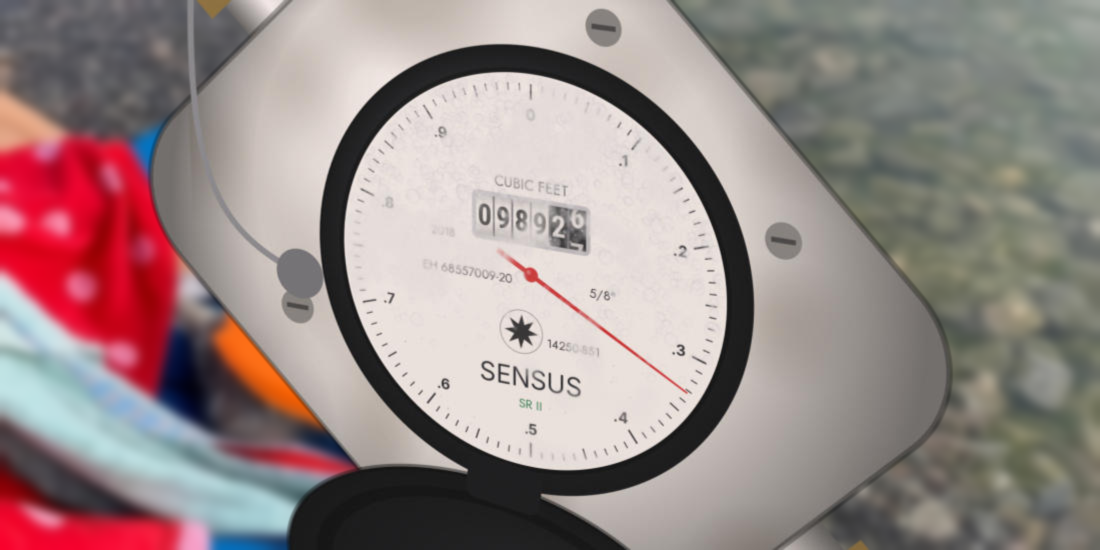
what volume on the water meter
98926.33 ft³
